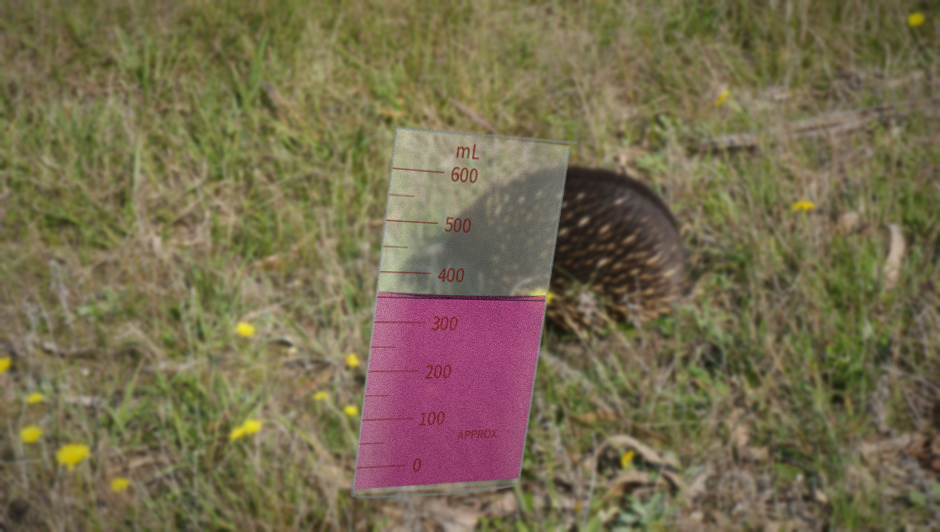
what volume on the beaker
350 mL
